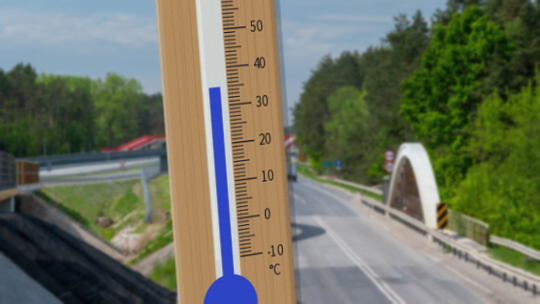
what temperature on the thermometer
35 °C
